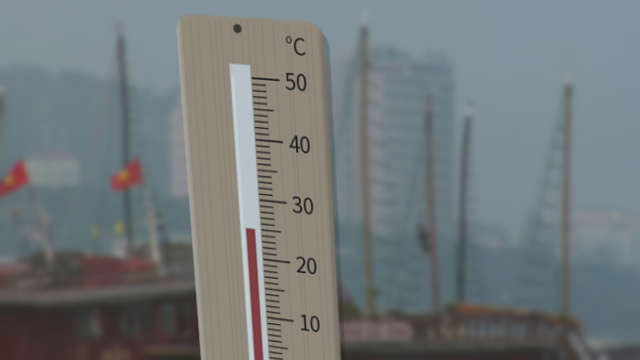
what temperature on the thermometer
25 °C
